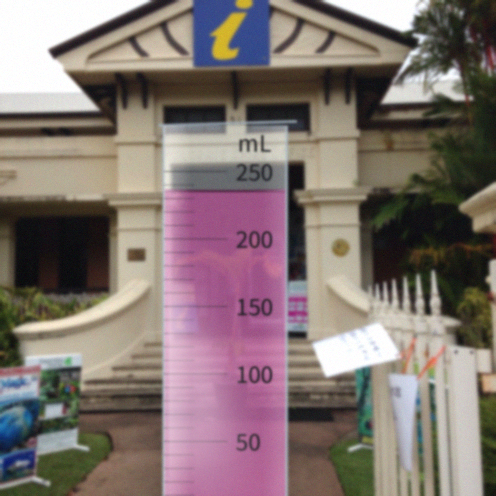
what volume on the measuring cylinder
235 mL
